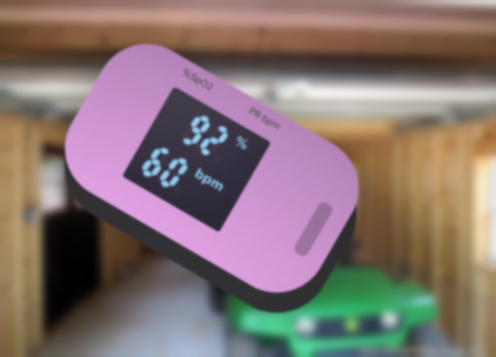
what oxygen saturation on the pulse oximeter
92 %
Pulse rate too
60 bpm
